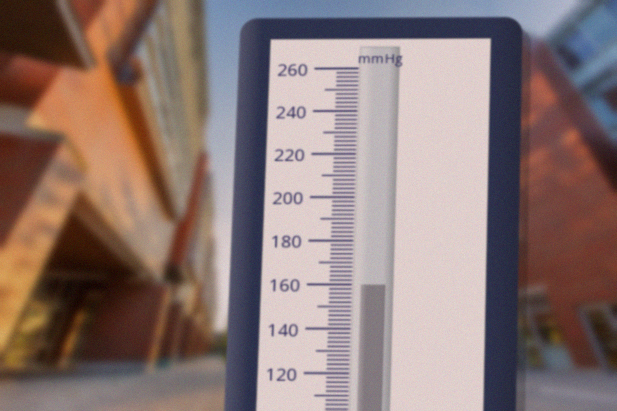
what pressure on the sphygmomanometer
160 mmHg
